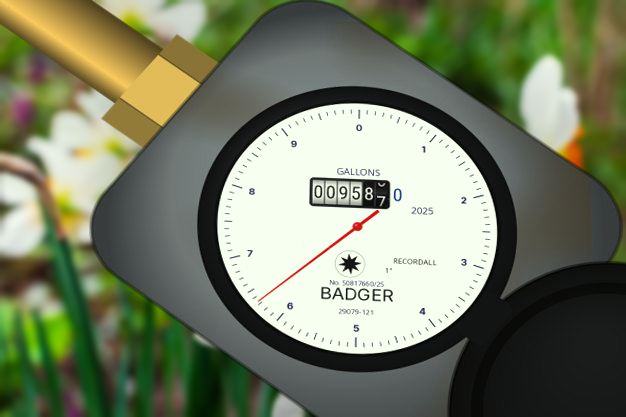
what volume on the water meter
95866.3 gal
